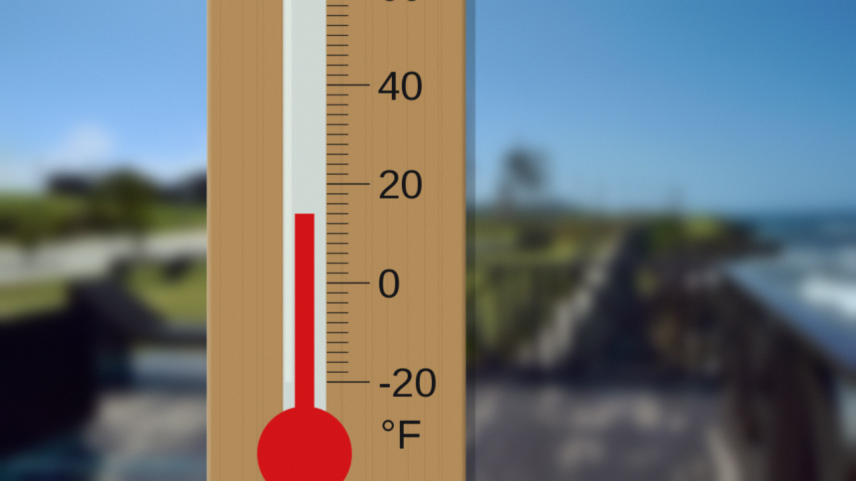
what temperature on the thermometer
14 °F
